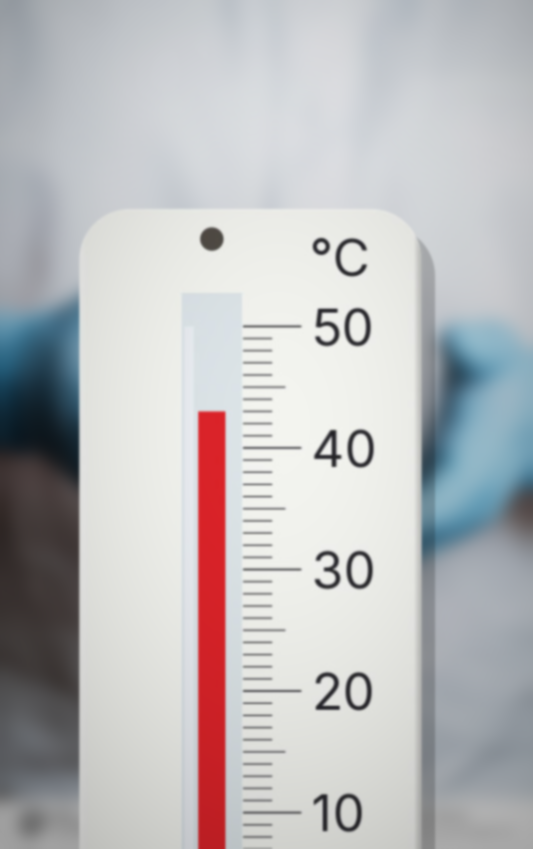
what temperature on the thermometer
43 °C
